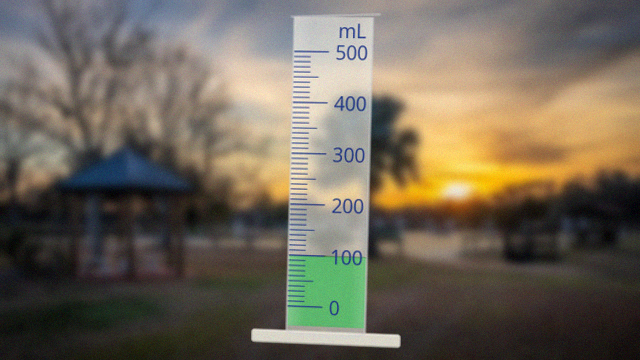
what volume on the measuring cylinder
100 mL
